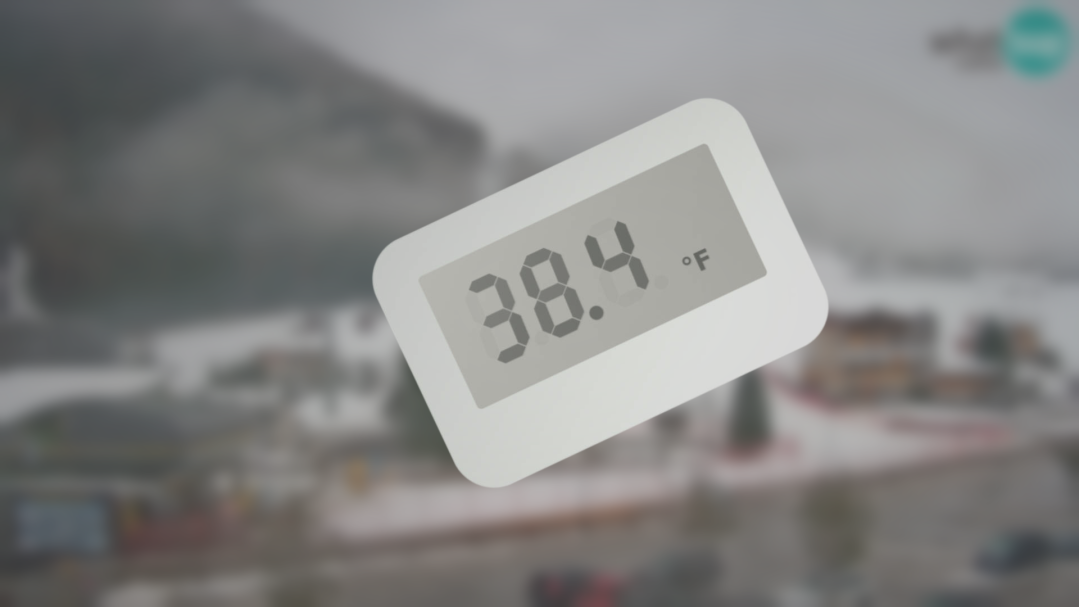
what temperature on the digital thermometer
38.4 °F
